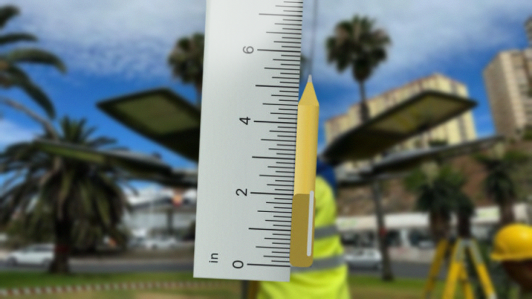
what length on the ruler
5.375 in
